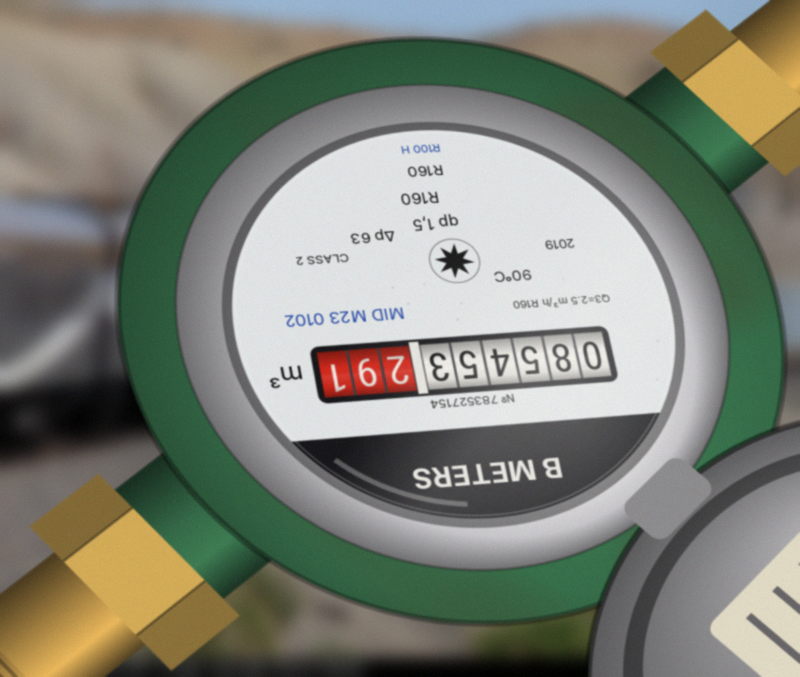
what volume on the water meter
85453.291 m³
